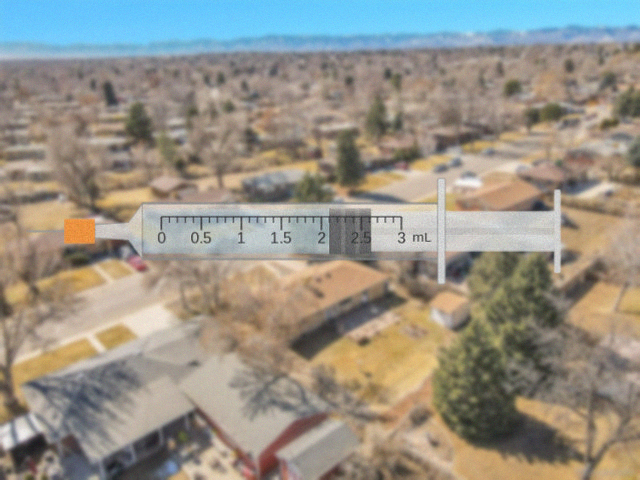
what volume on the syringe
2.1 mL
